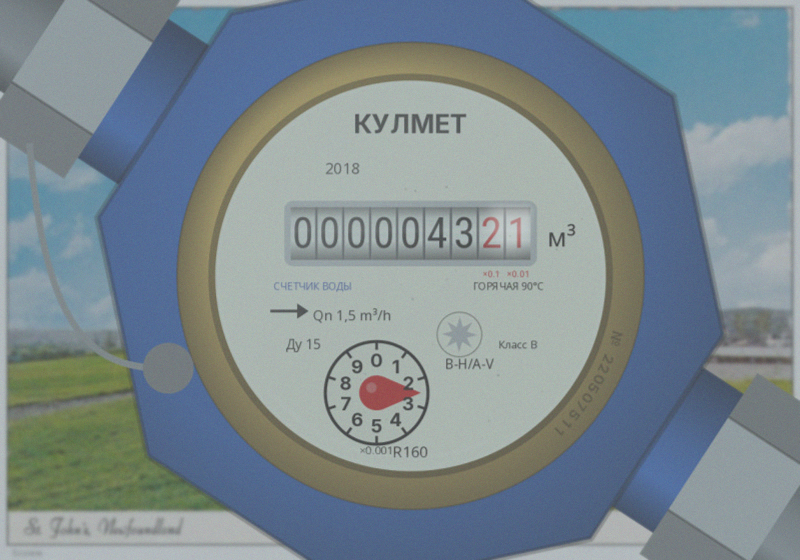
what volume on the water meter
43.212 m³
